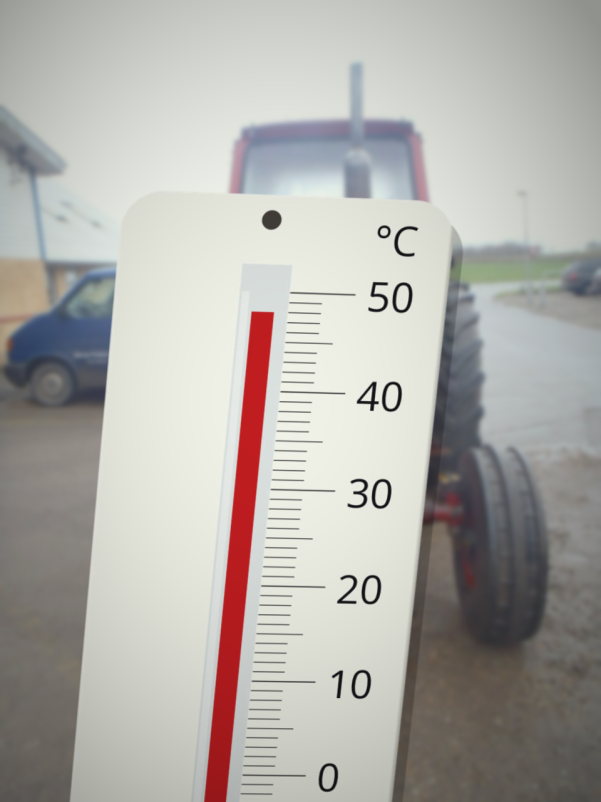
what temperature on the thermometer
48 °C
